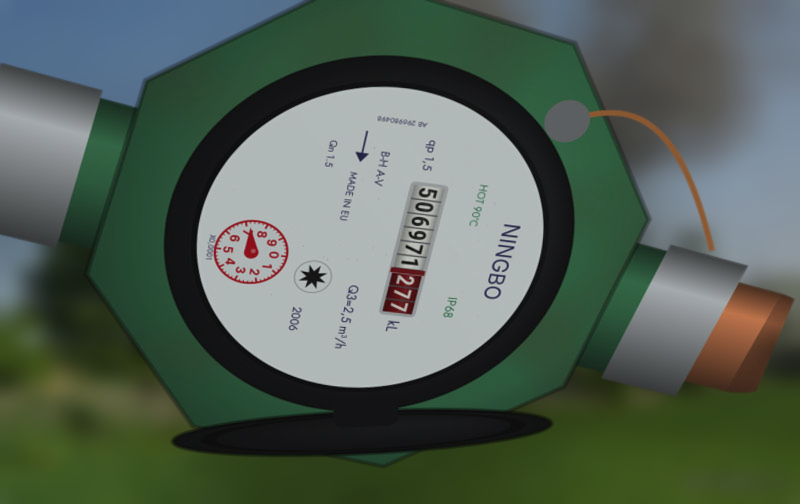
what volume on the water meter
506971.2777 kL
